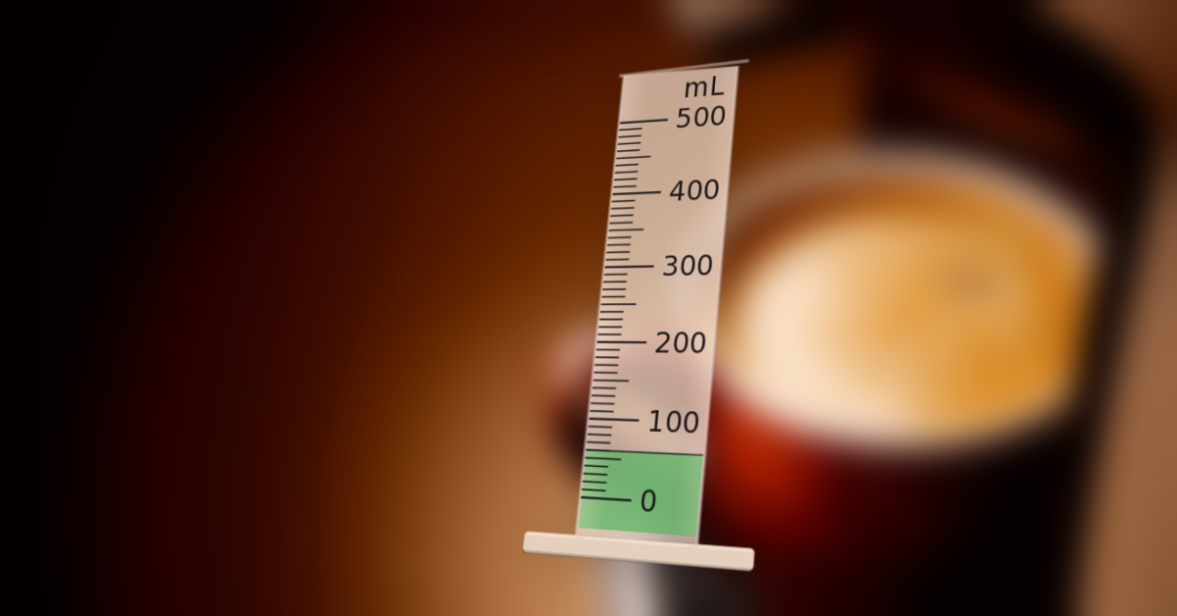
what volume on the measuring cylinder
60 mL
